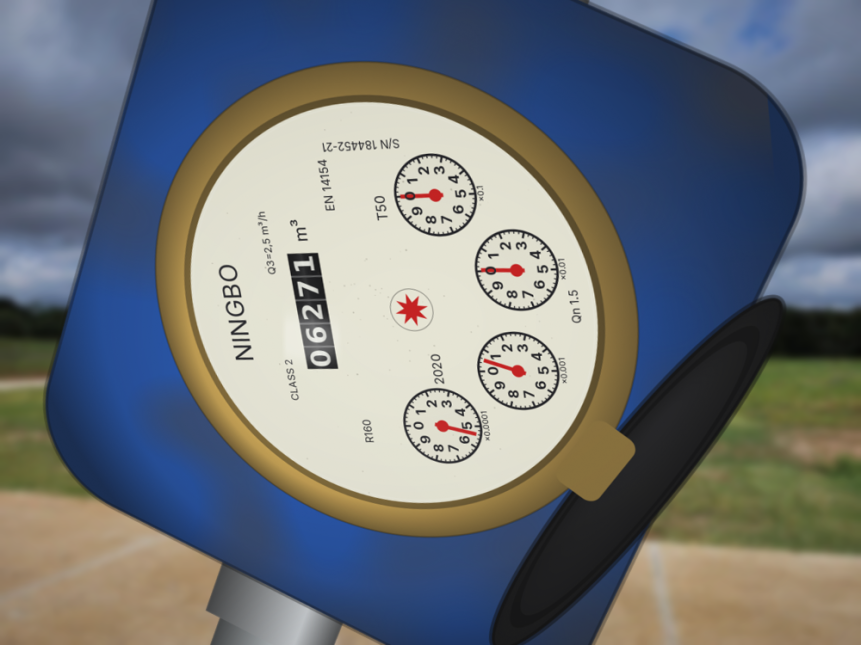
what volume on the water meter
6271.0005 m³
